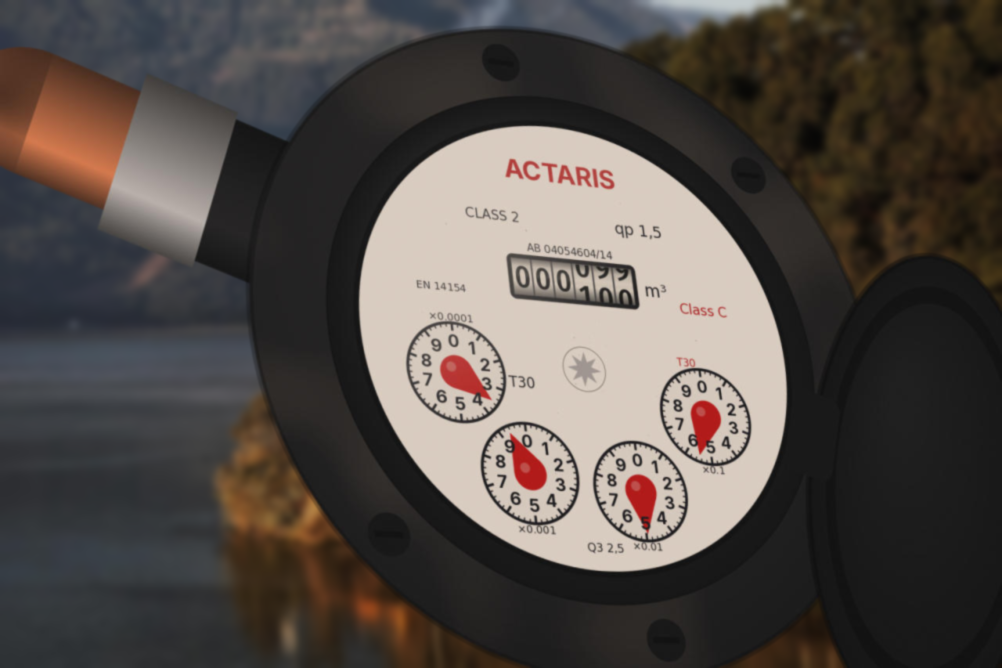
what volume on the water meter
99.5493 m³
